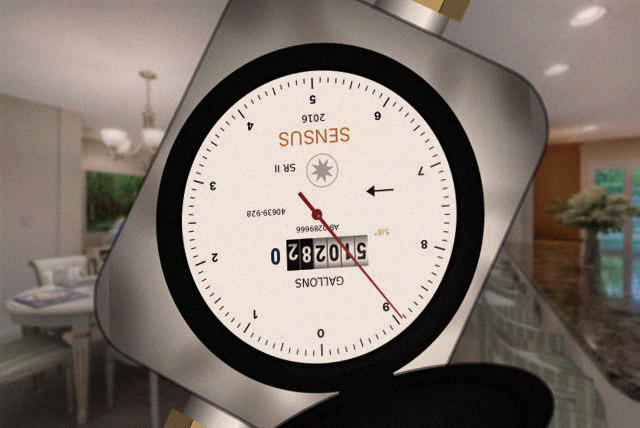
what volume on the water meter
5102818.9 gal
